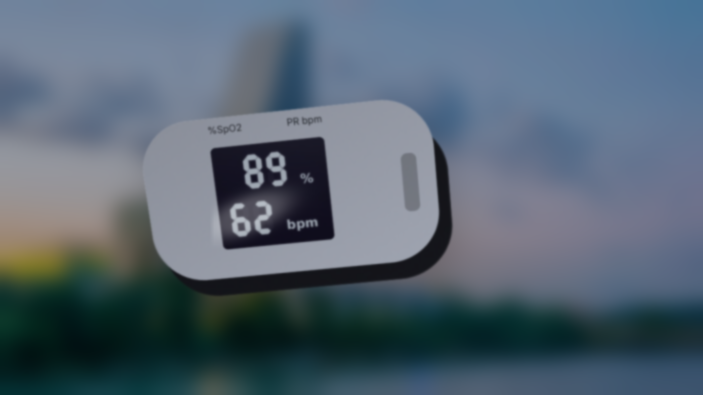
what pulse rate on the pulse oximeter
62 bpm
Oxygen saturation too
89 %
